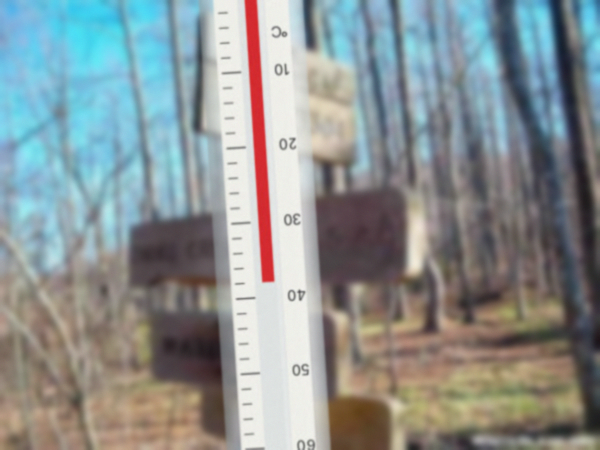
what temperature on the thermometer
38 °C
